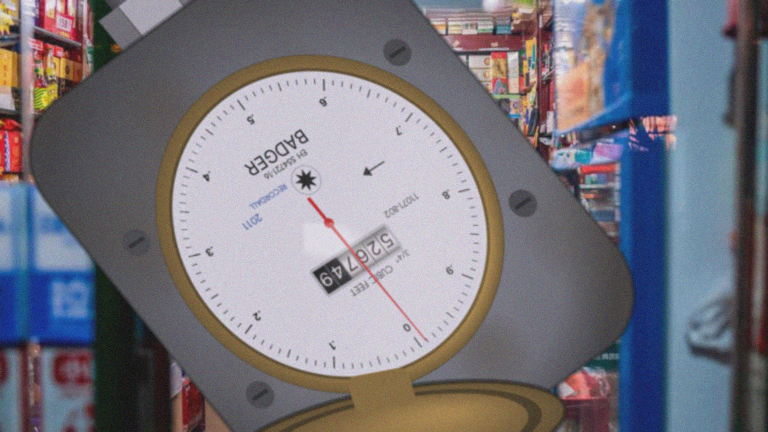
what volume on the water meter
526748.99 ft³
